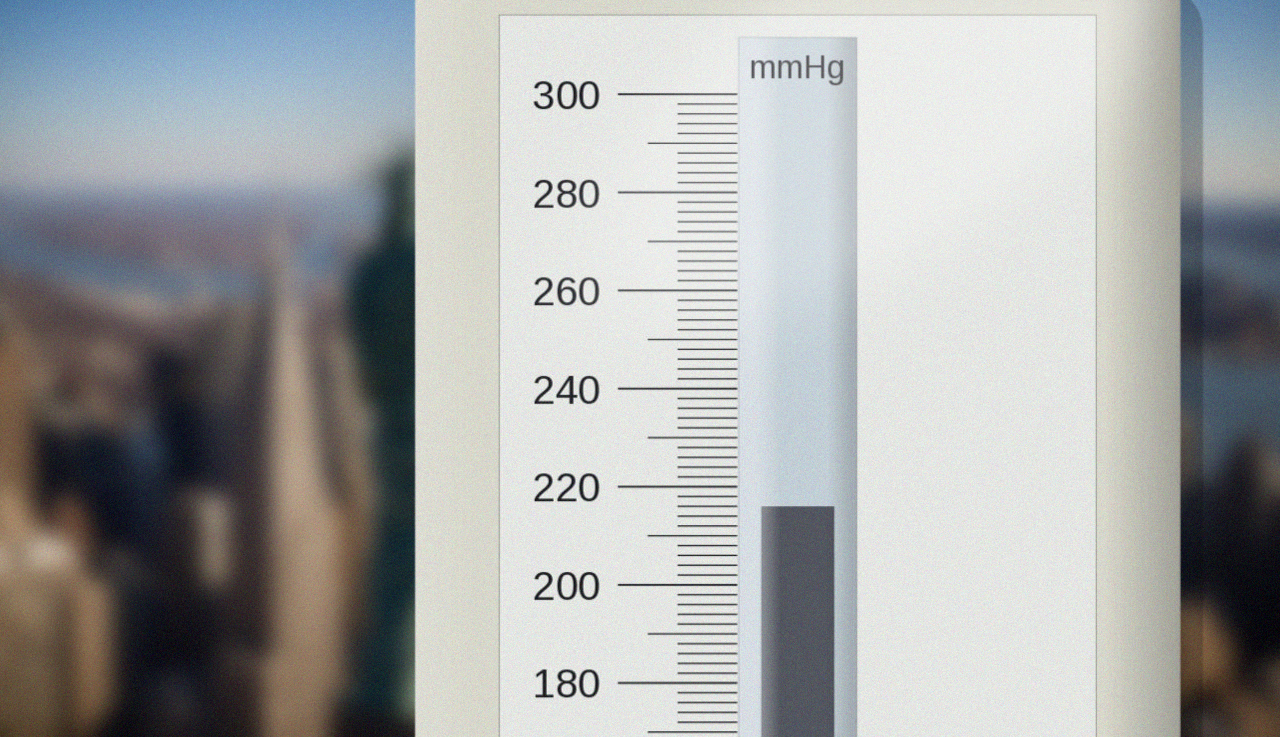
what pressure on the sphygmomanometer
216 mmHg
